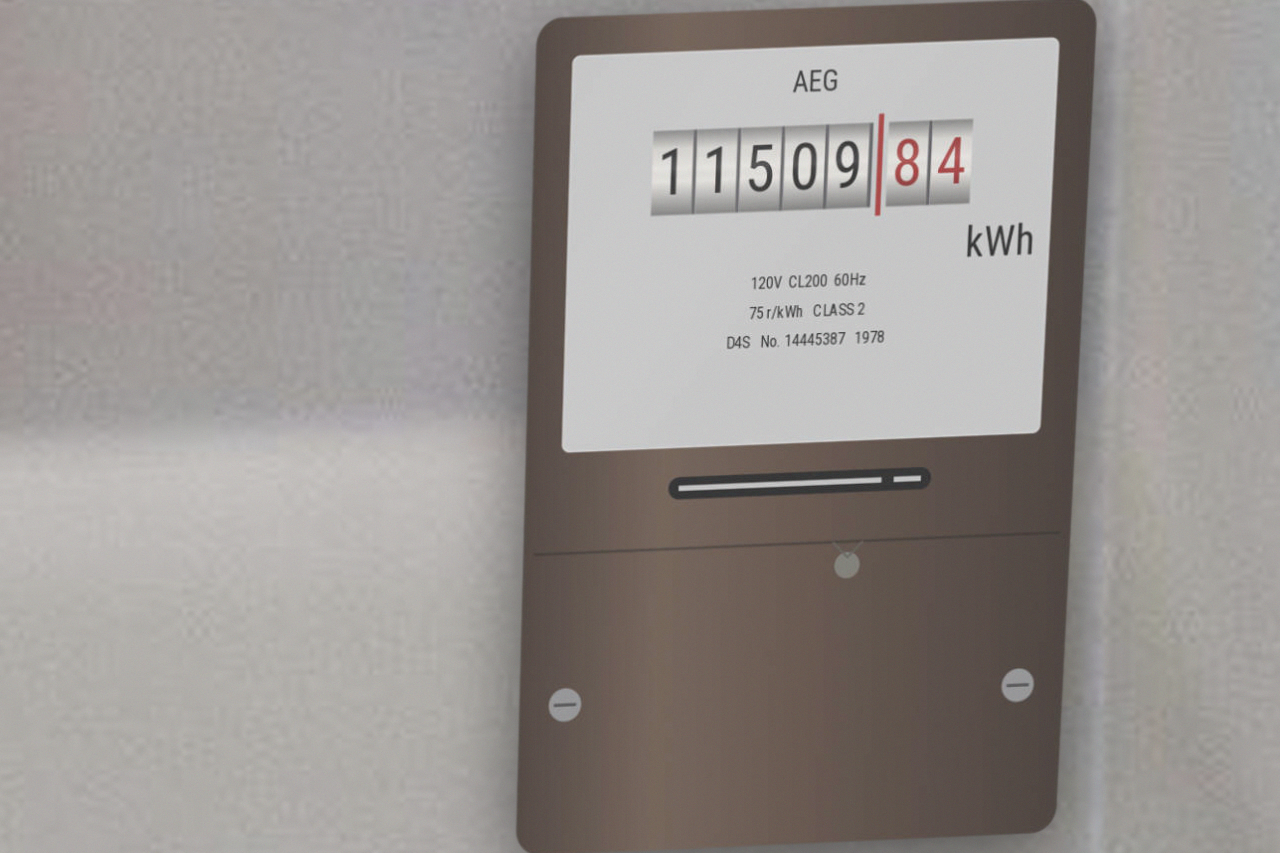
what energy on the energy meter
11509.84 kWh
